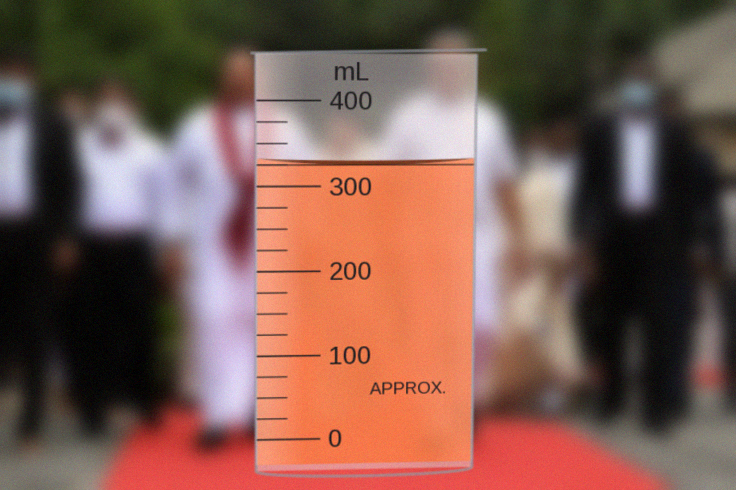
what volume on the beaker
325 mL
